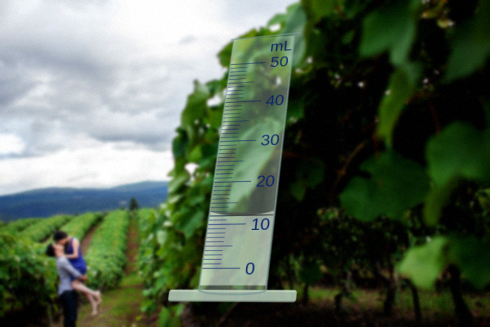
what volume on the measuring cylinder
12 mL
